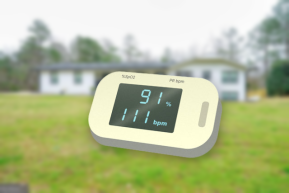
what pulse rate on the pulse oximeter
111 bpm
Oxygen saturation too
91 %
